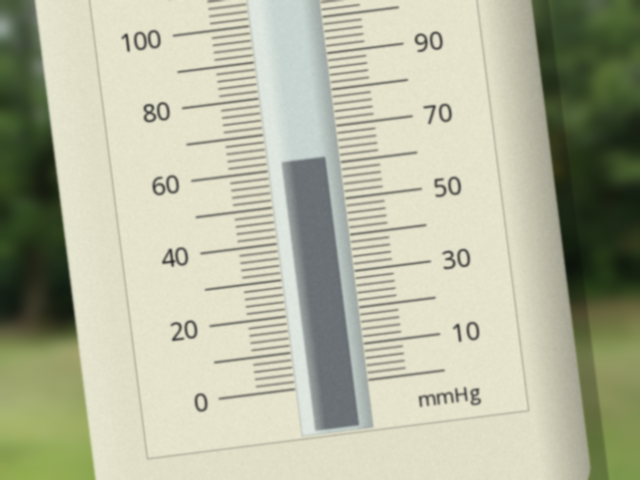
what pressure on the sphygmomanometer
62 mmHg
